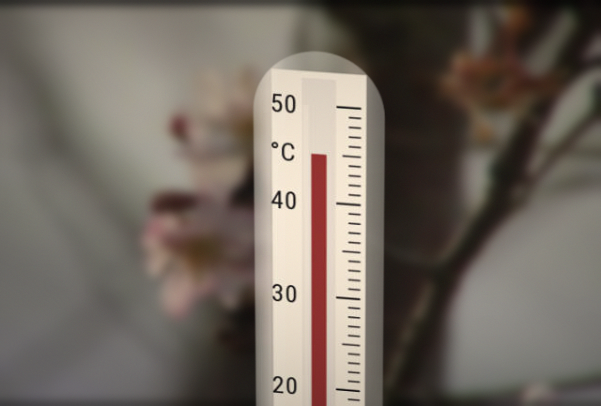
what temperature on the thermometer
45 °C
